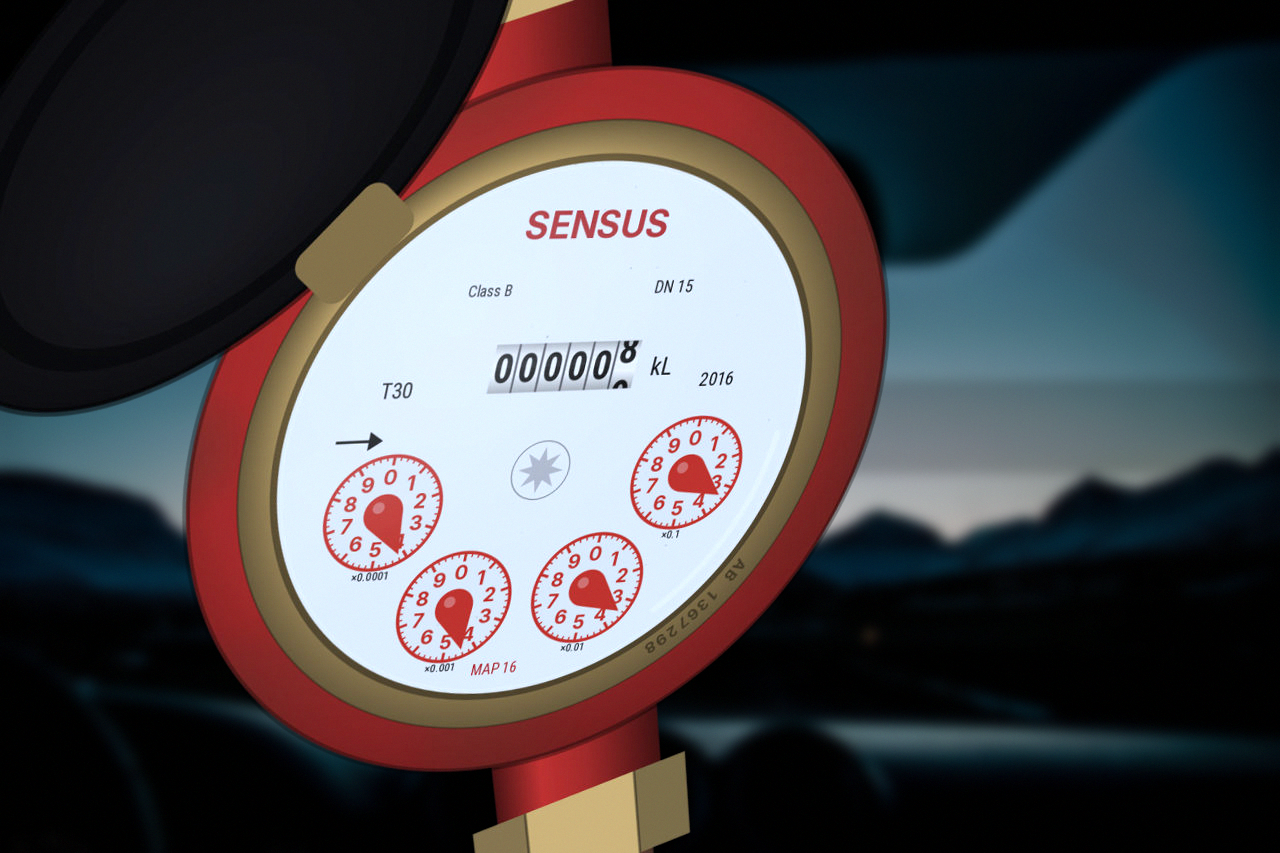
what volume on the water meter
8.3344 kL
